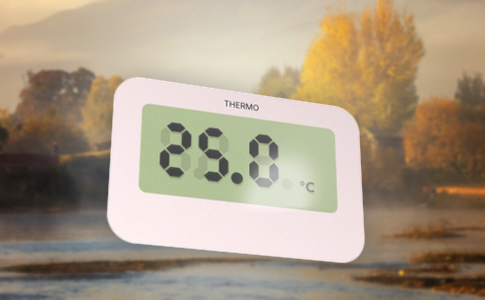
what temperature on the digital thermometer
25.0 °C
